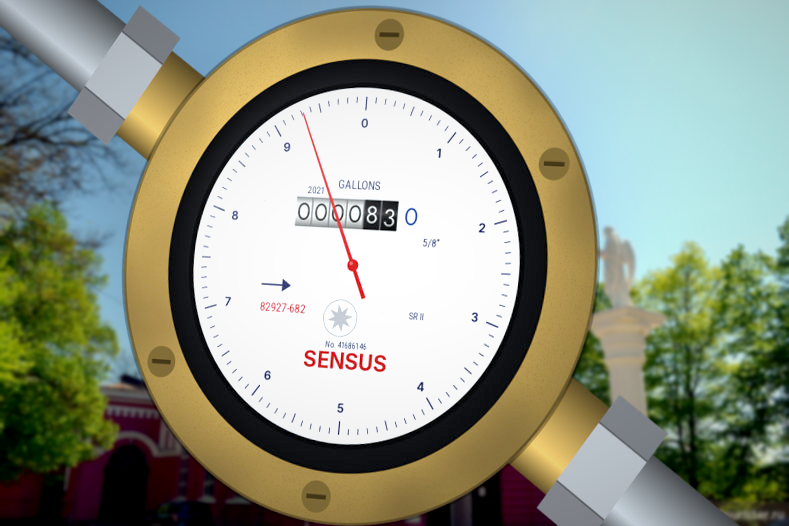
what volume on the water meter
829.3 gal
